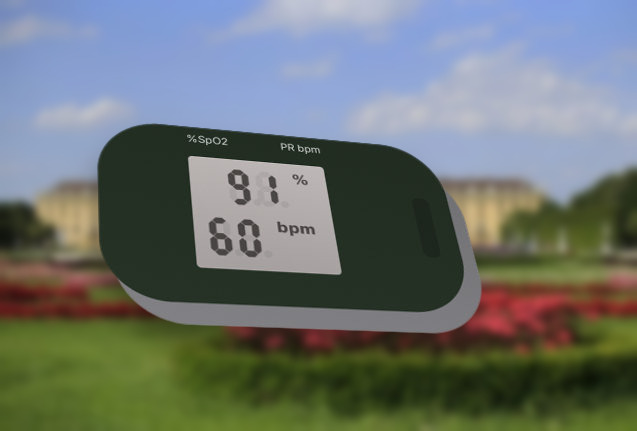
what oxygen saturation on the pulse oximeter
91 %
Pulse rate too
60 bpm
